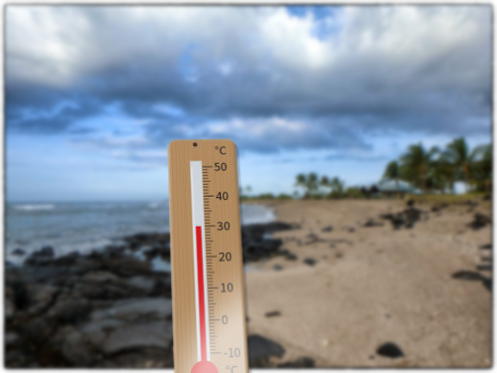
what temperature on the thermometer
30 °C
